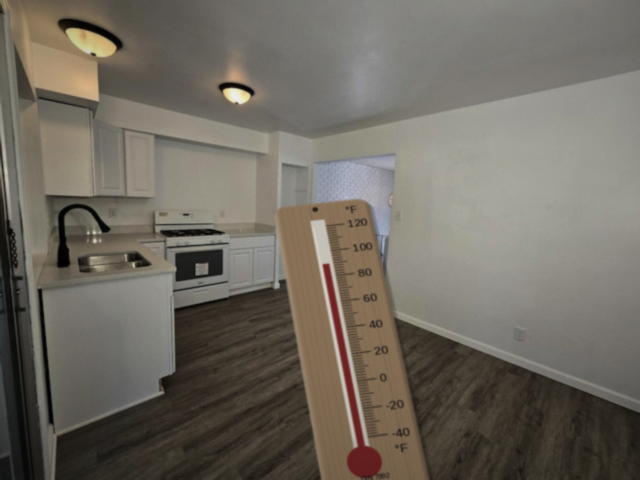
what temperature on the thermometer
90 °F
